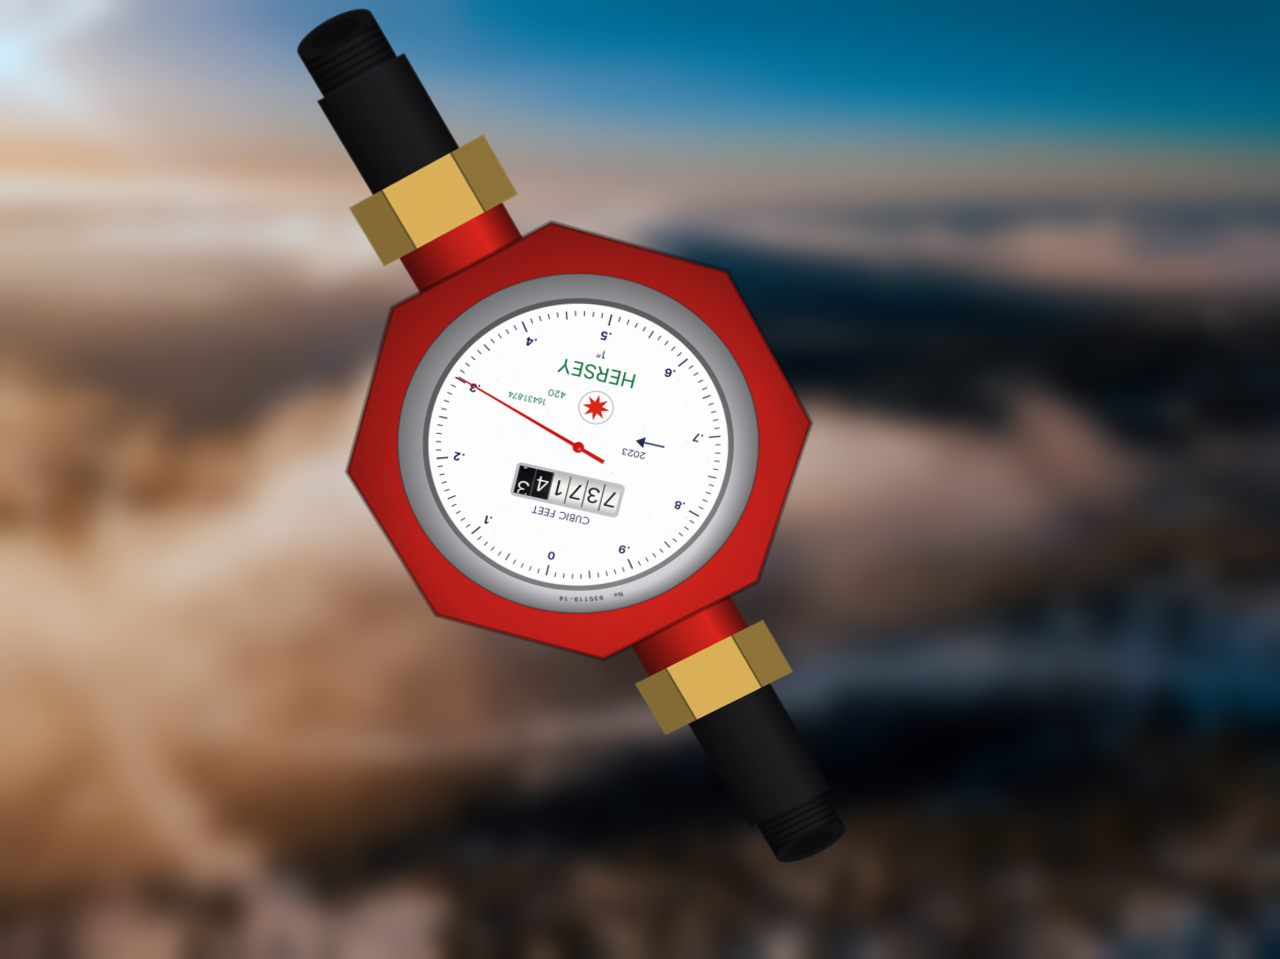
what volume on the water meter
737143.30 ft³
